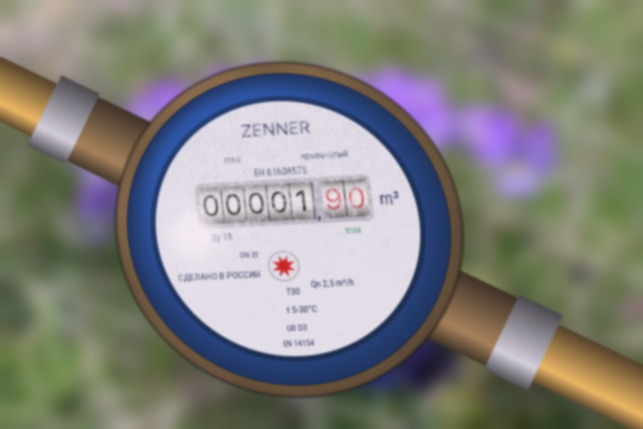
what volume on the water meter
1.90 m³
